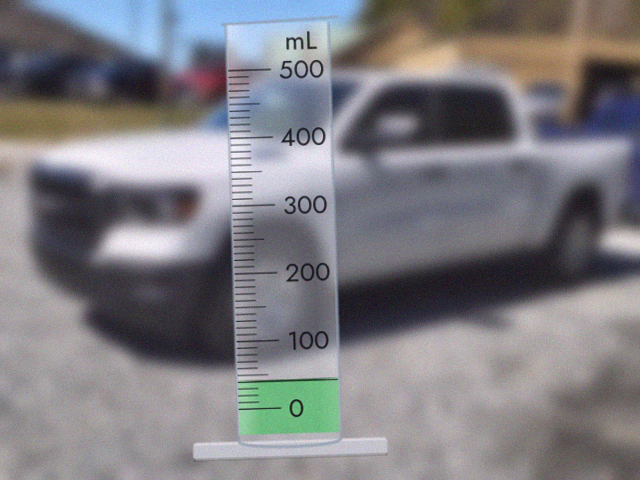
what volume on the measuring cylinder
40 mL
